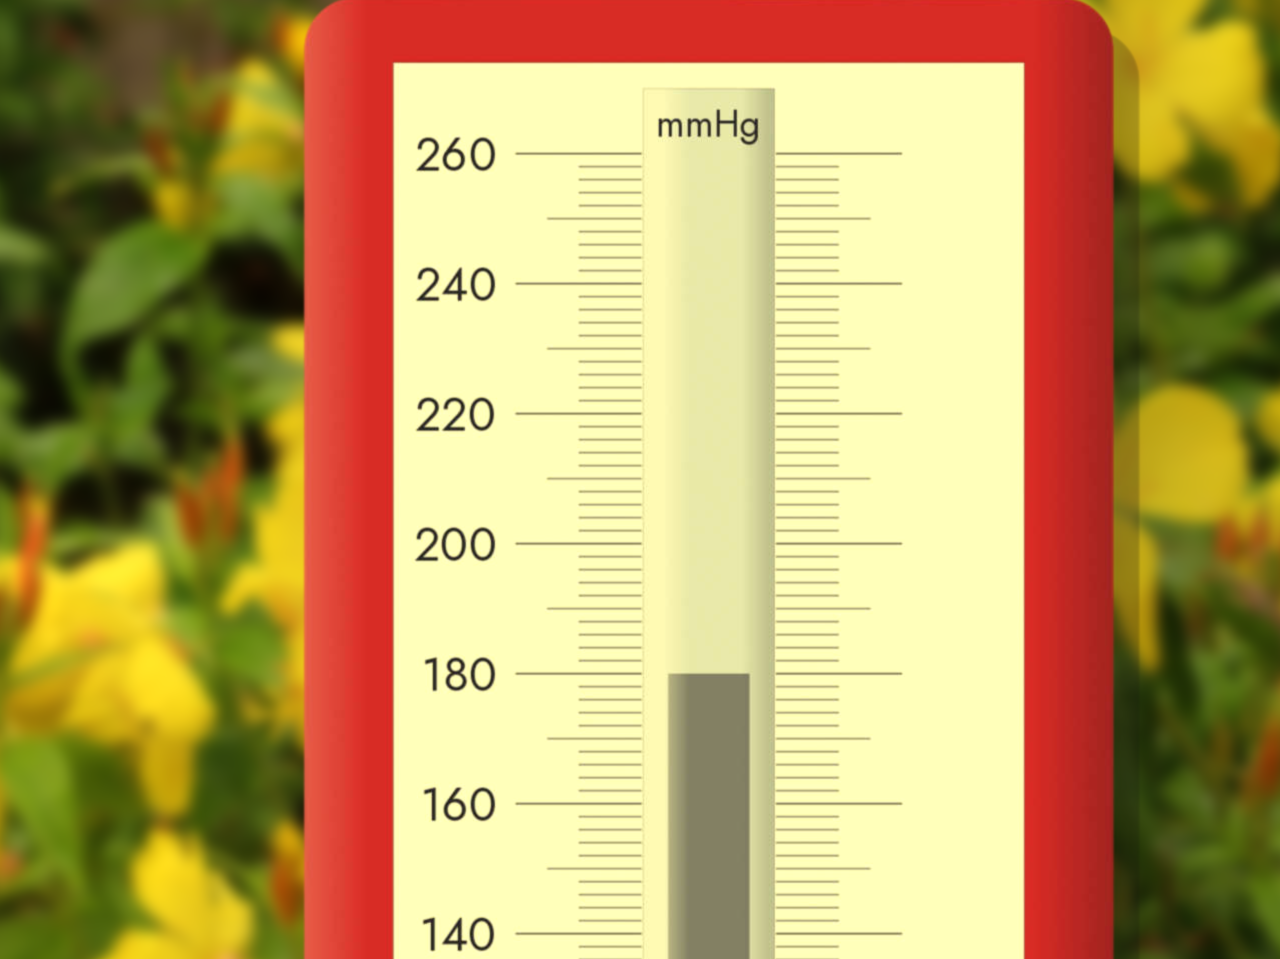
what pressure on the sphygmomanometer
180 mmHg
